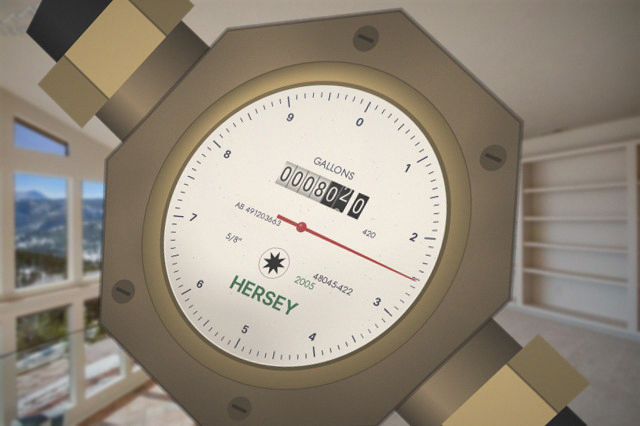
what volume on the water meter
8022.5 gal
